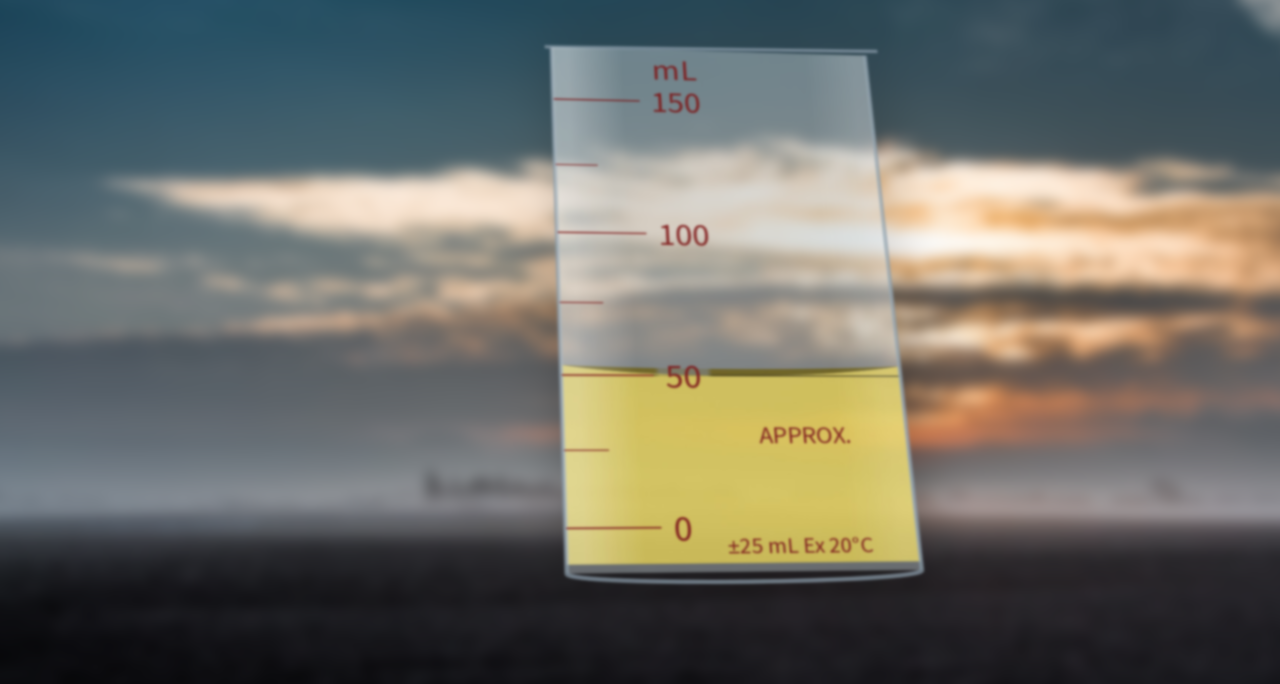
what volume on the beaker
50 mL
